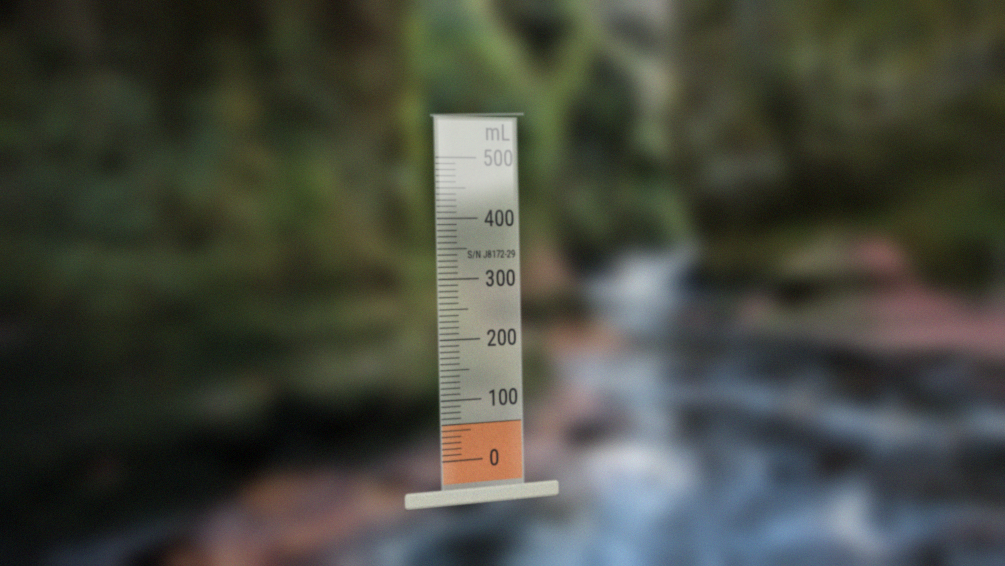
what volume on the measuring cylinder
60 mL
